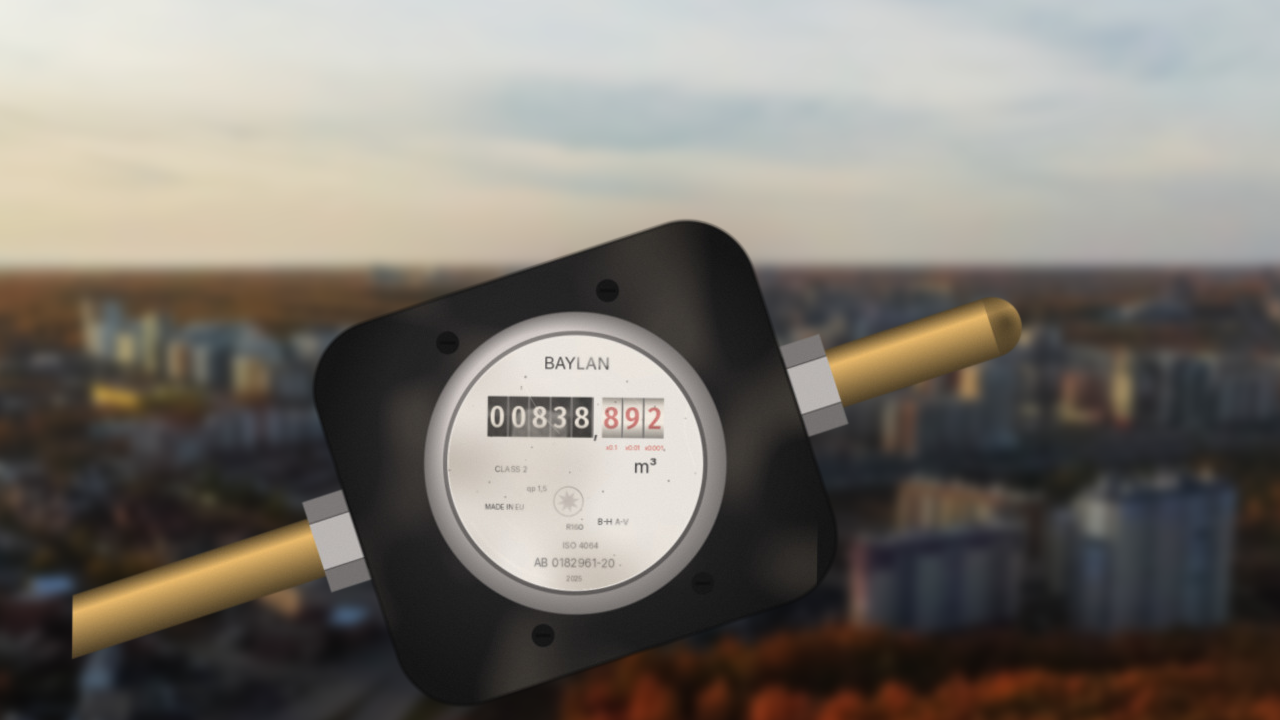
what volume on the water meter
838.892 m³
